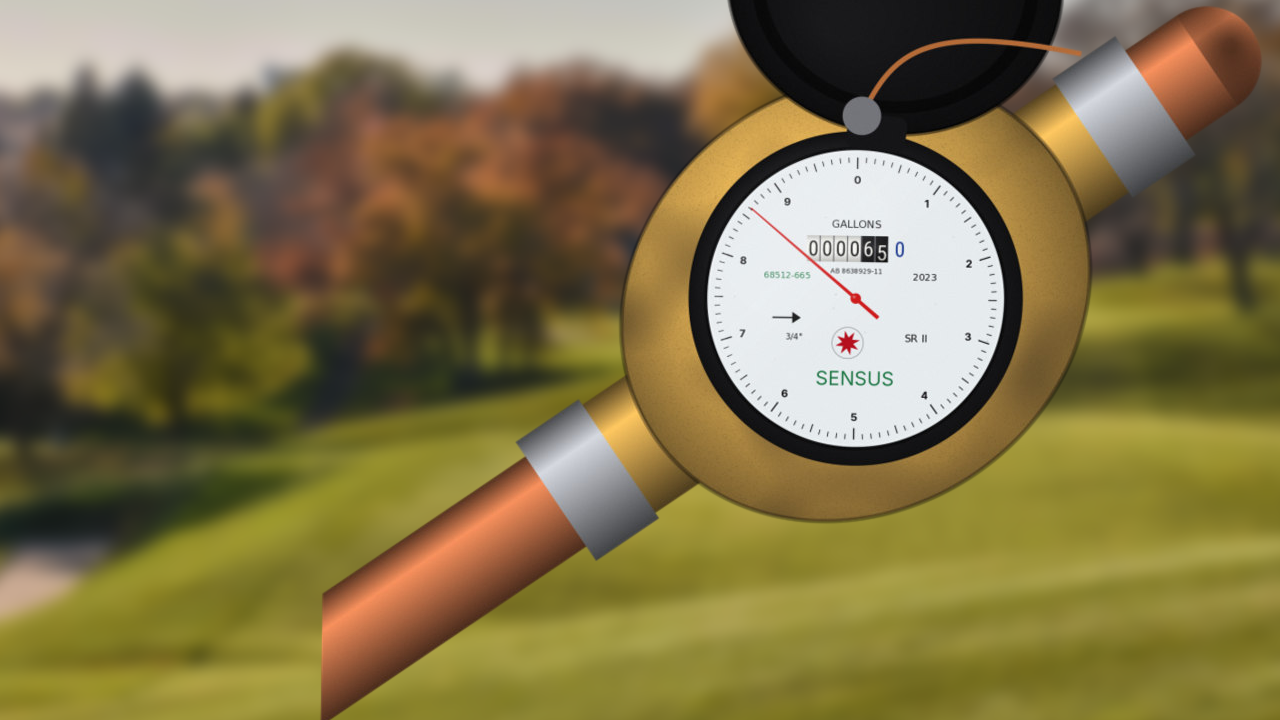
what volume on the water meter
648.6 gal
